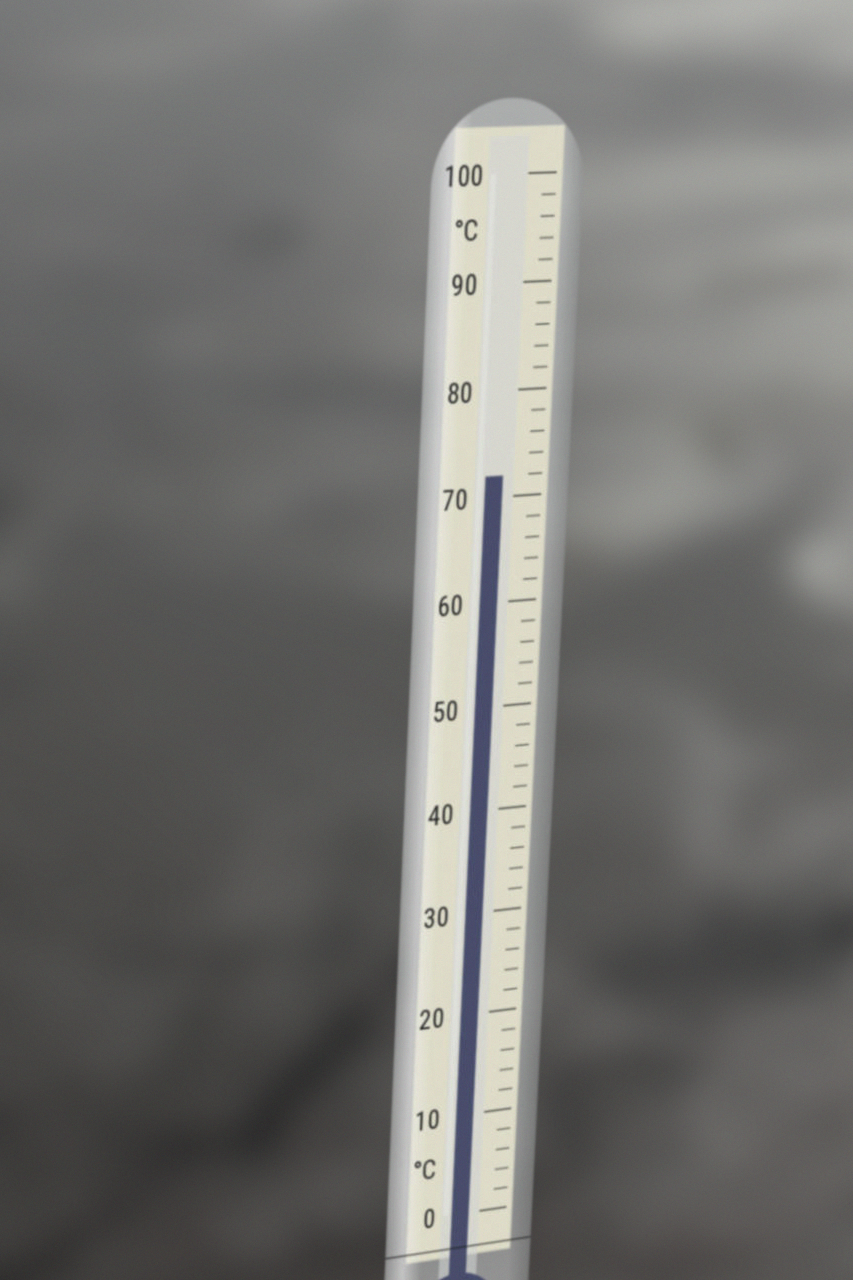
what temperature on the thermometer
72 °C
